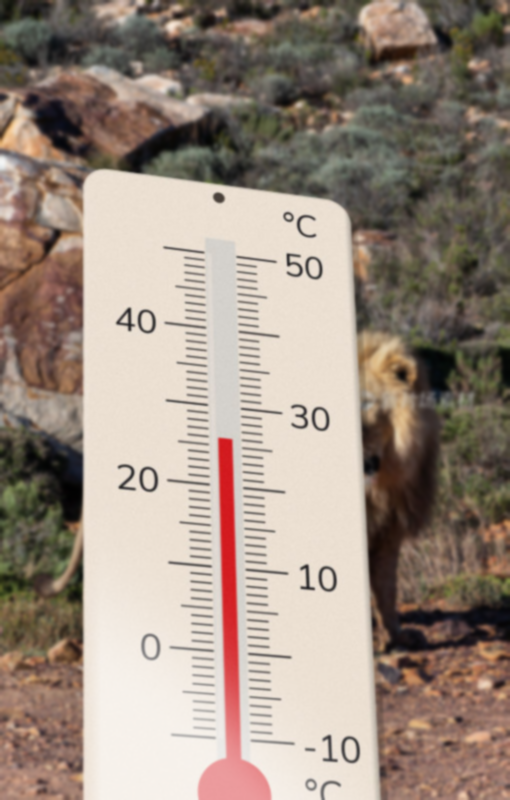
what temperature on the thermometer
26 °C
